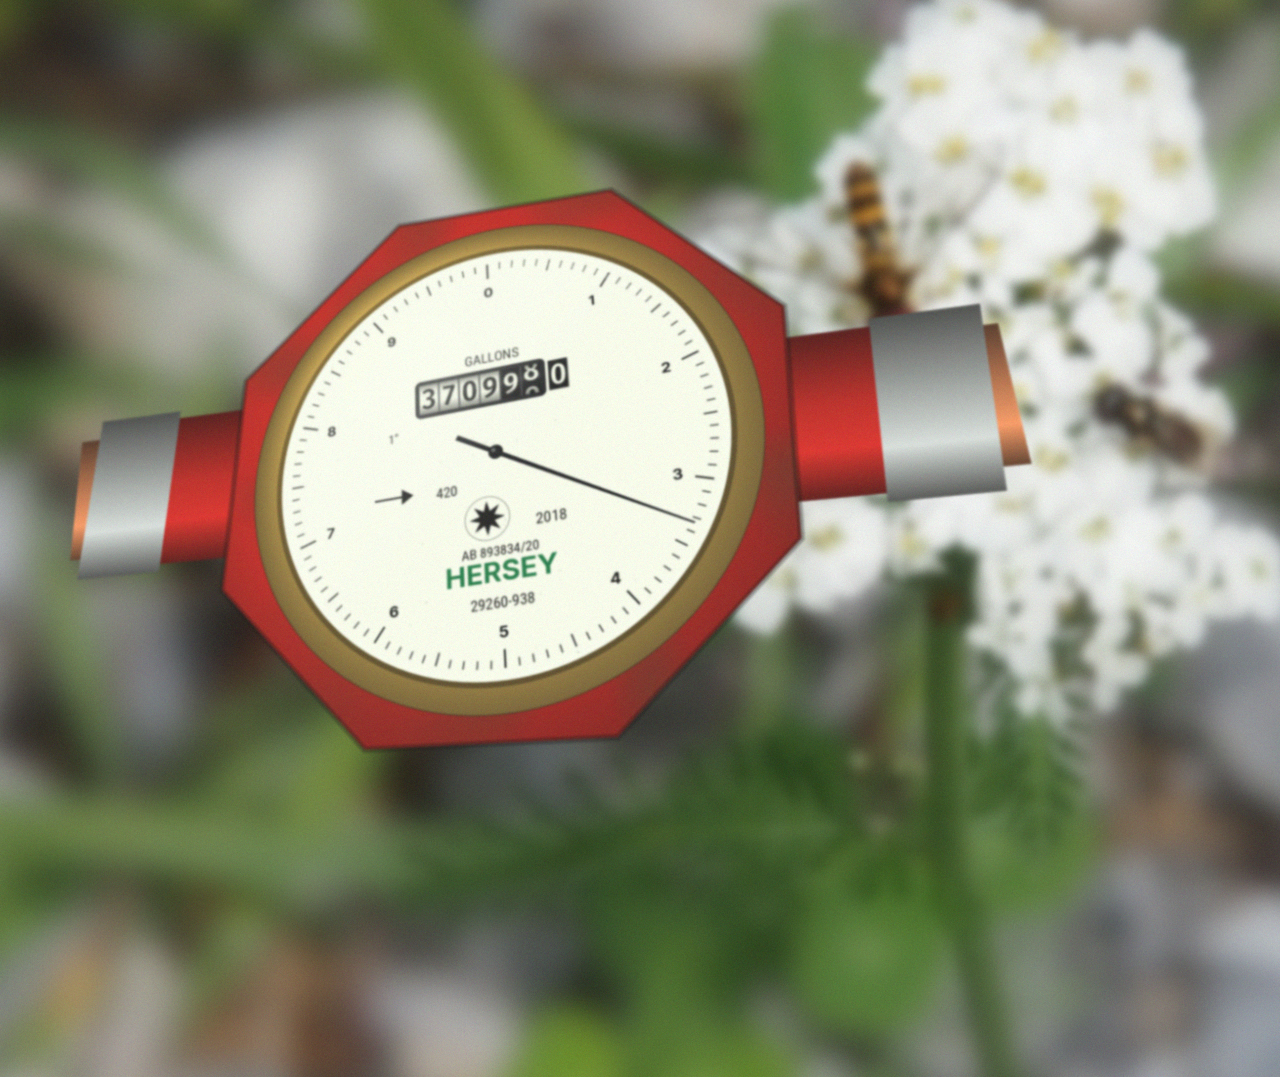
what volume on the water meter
3709983.3 gal
